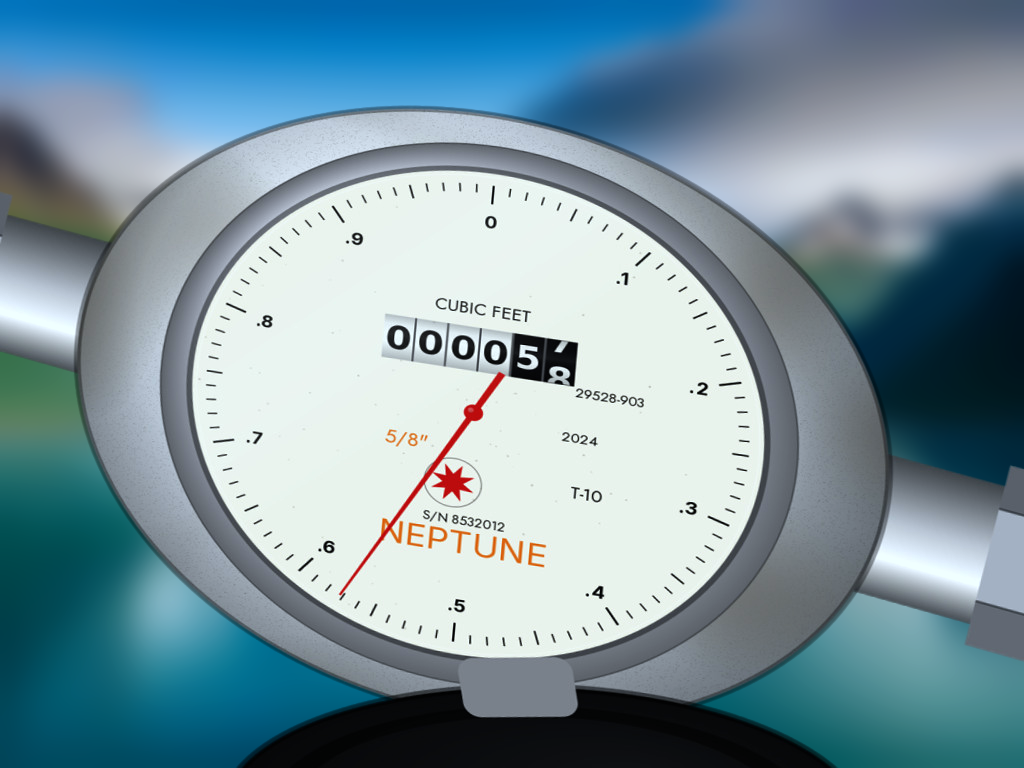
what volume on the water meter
57.57 ft³
